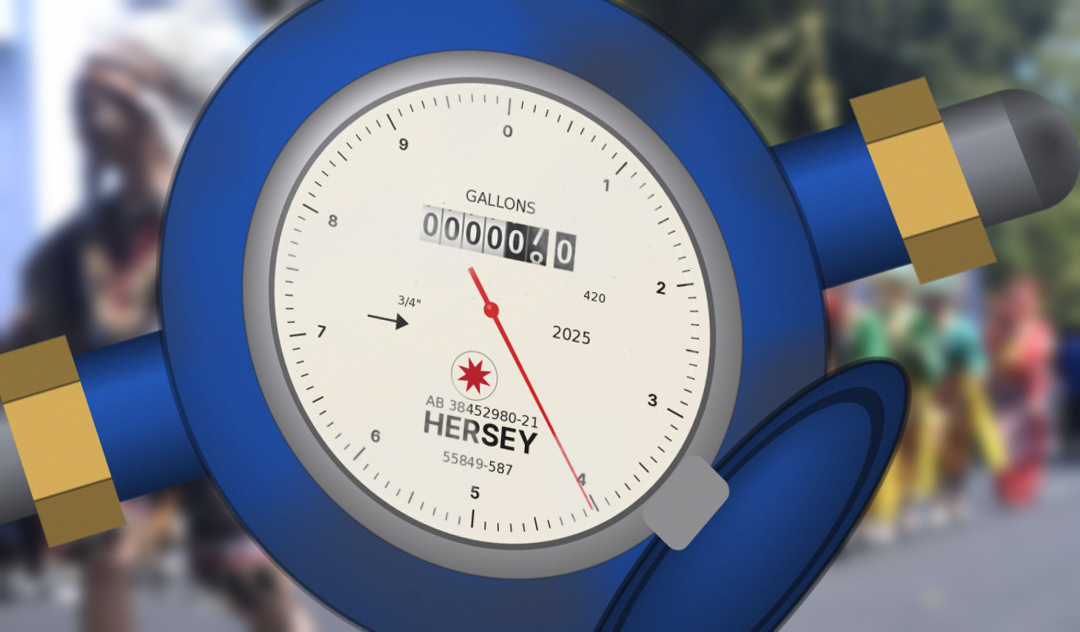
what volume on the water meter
74.0 gal
